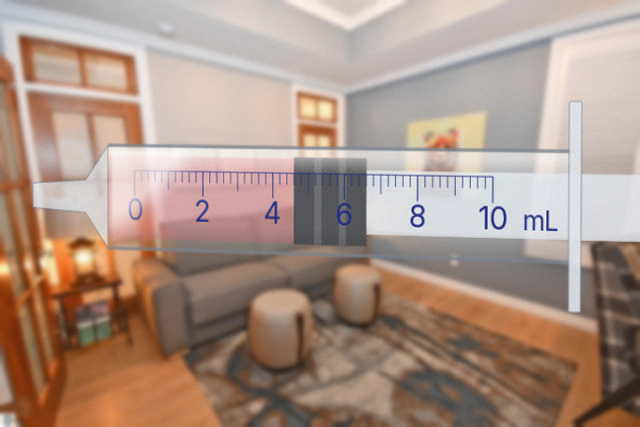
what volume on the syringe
4.6 mL
